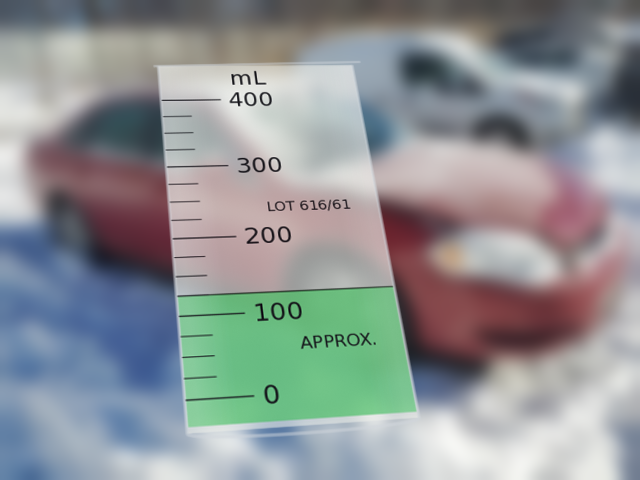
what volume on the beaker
125 mL
